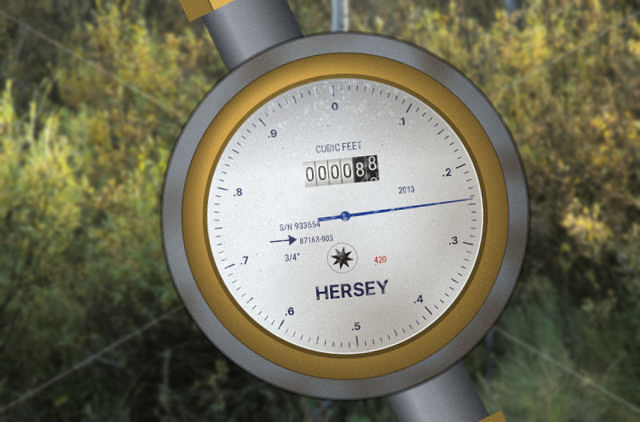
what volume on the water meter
88.24 ft³
